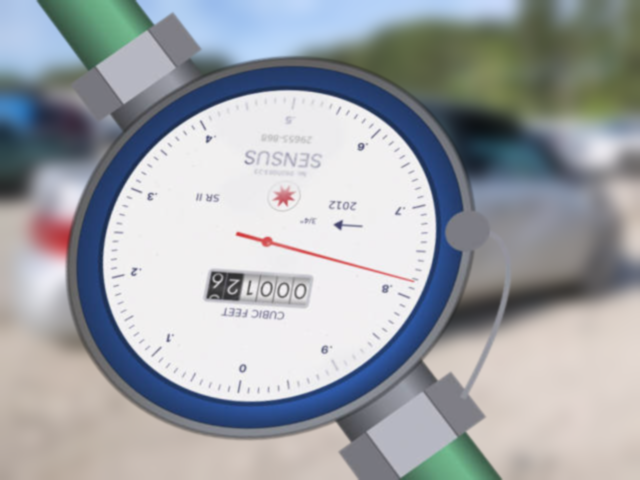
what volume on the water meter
125.78 ft³
